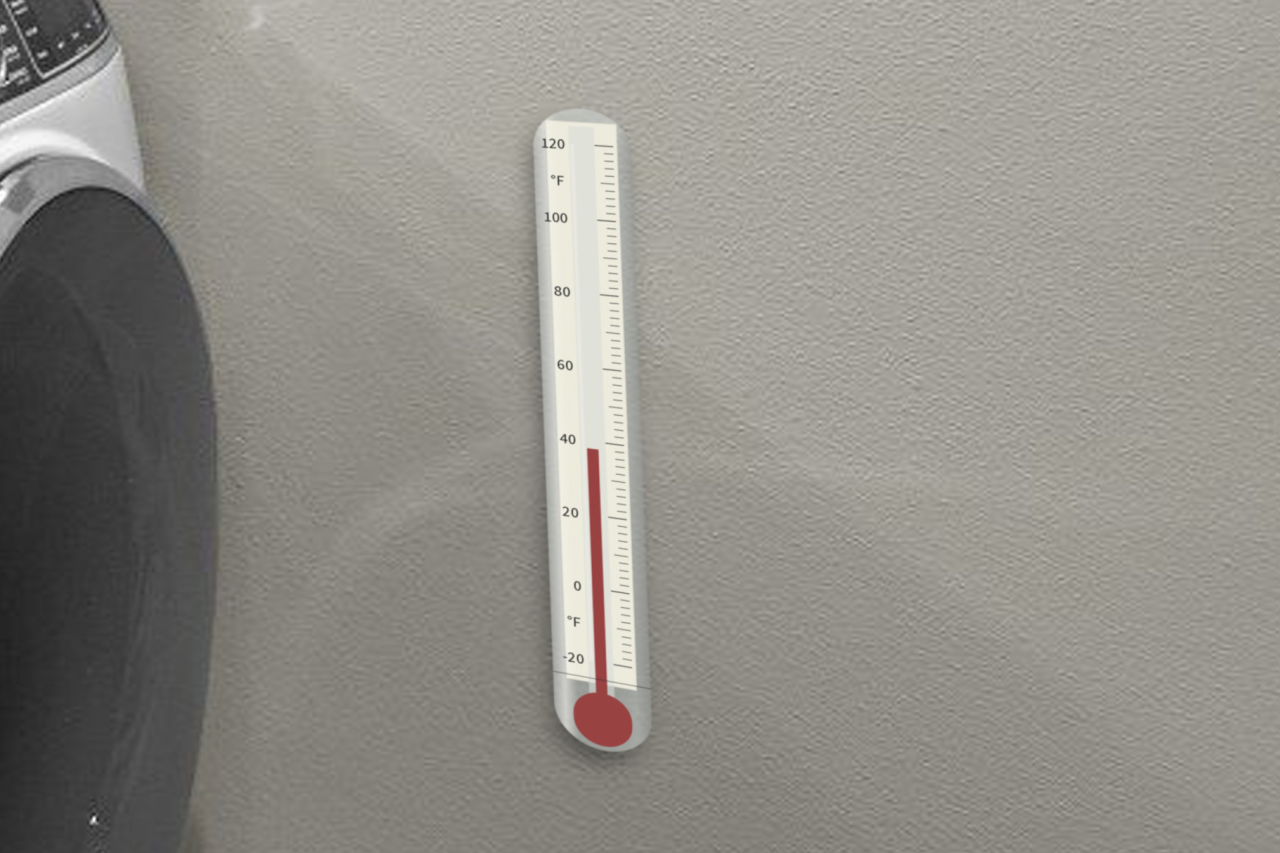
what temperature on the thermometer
38 °F
